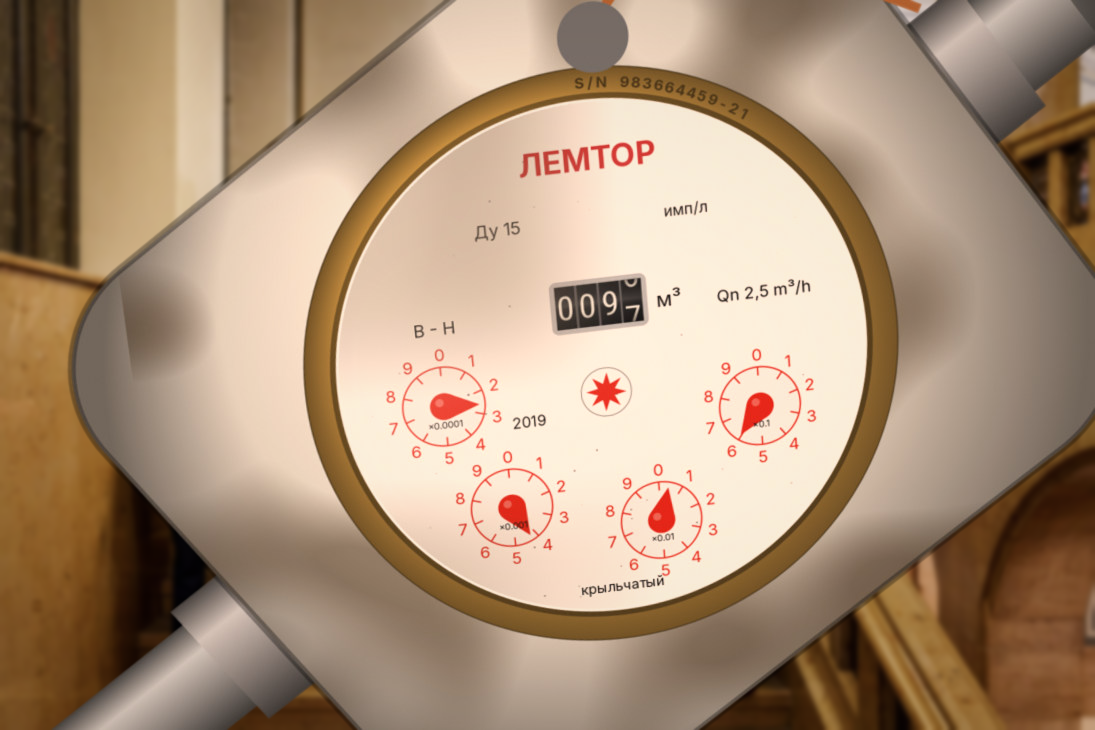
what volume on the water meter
96.6042 m³
